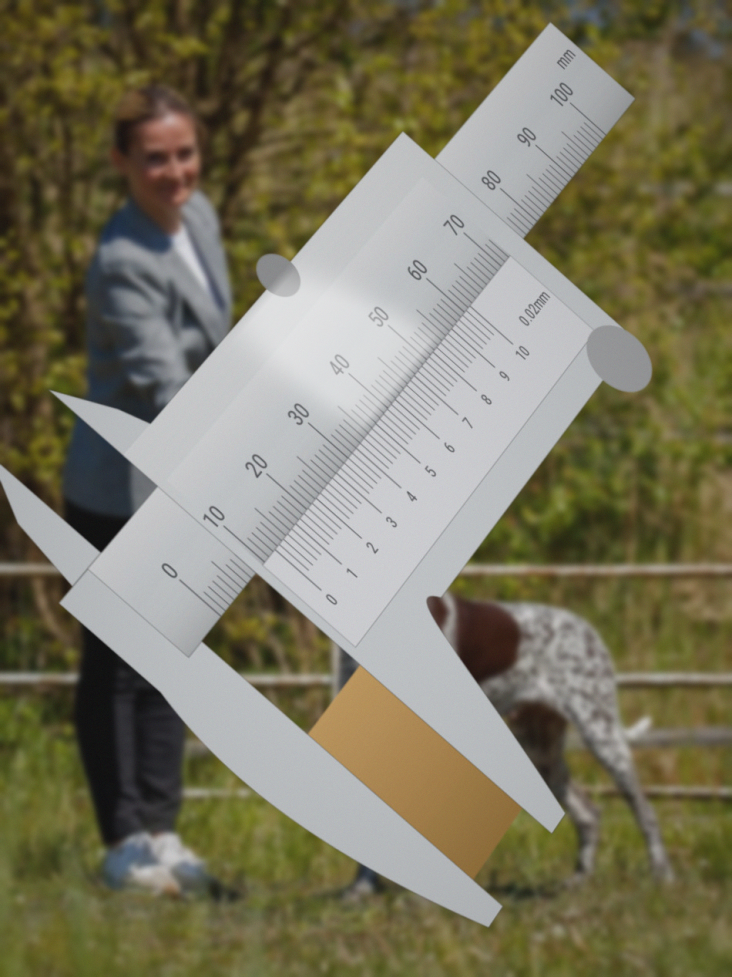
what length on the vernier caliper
12.4 mm
